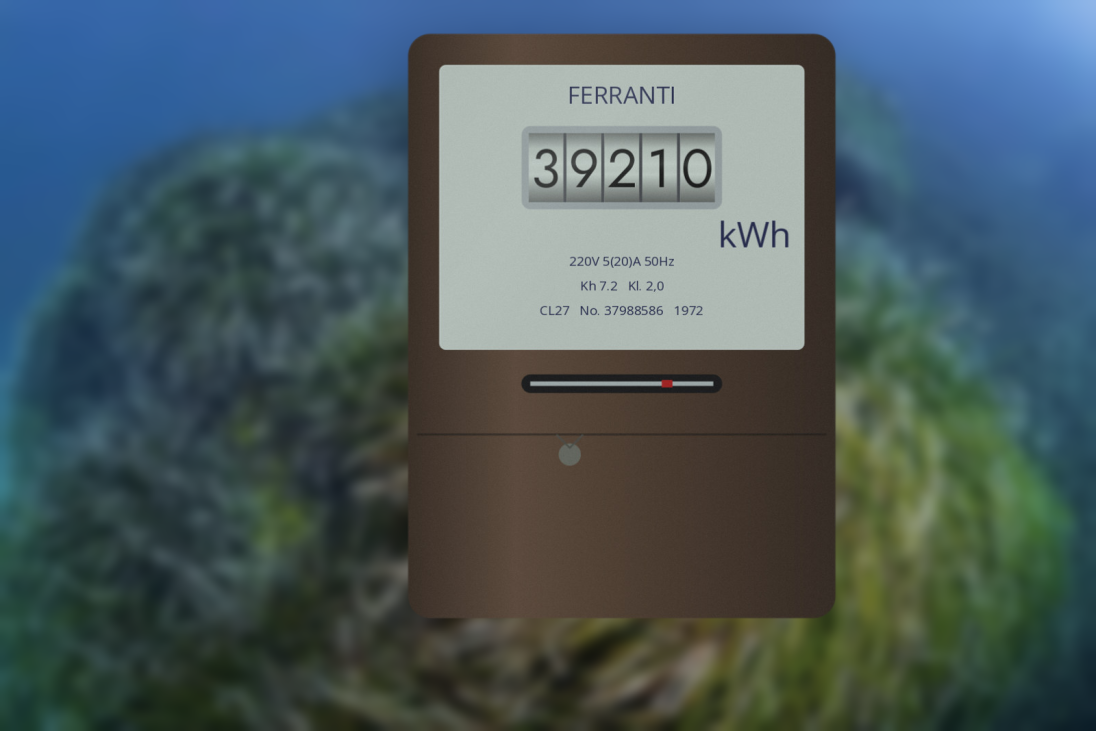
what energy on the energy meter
39210 kWh
